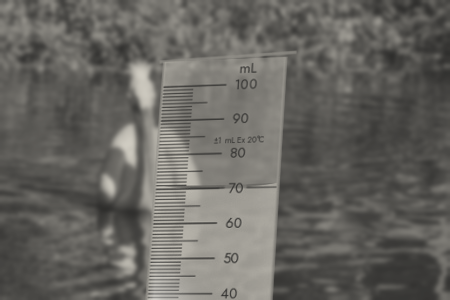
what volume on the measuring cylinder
70 mL
